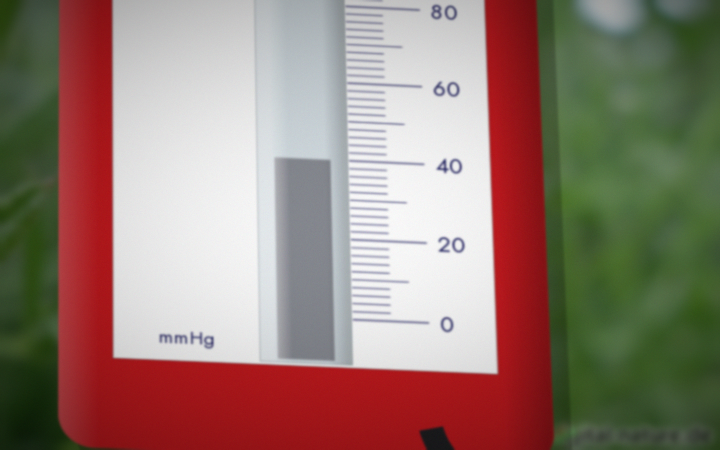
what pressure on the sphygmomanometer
40 mmHg
